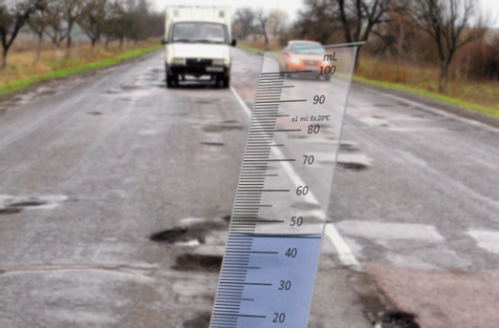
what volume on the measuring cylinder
45 mL
